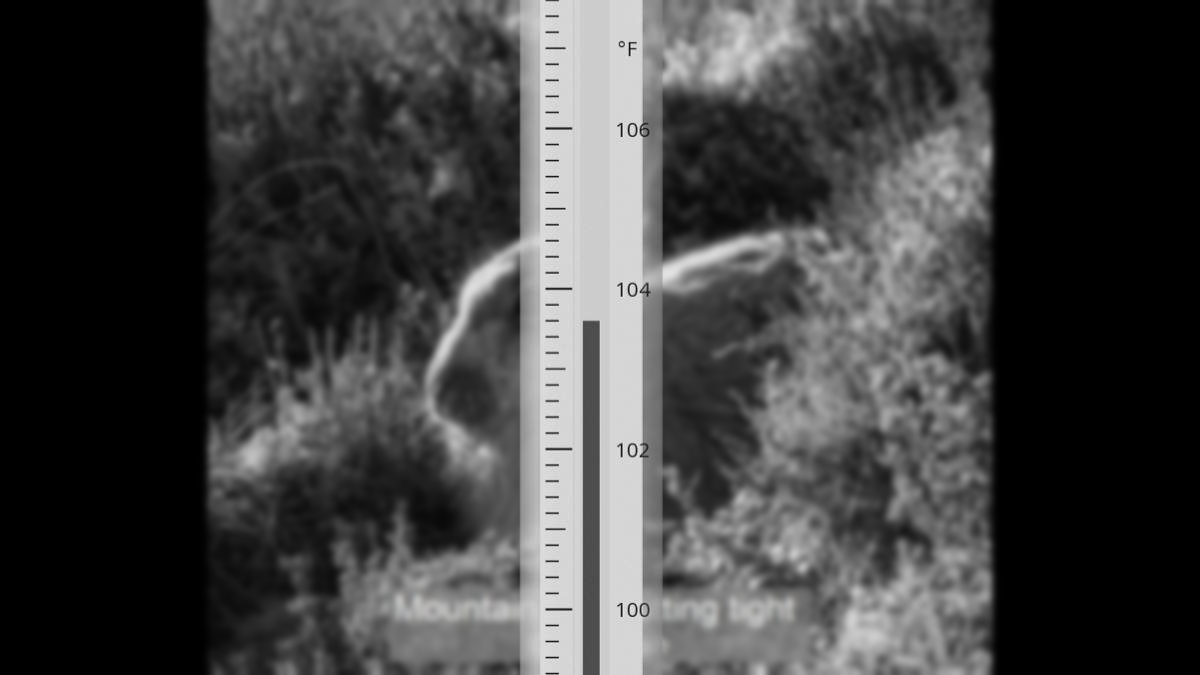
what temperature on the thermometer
103.6 °F
